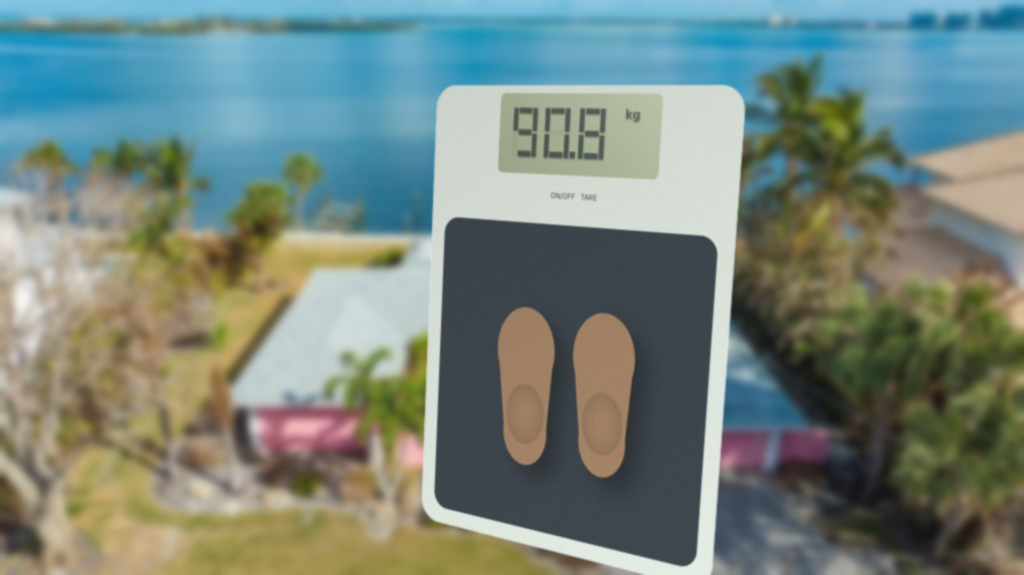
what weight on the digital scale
90.8 kg
